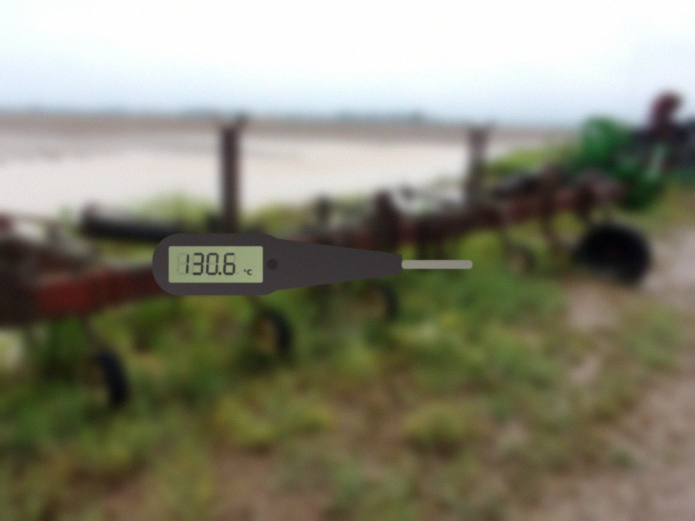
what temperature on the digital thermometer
130.6 °C
